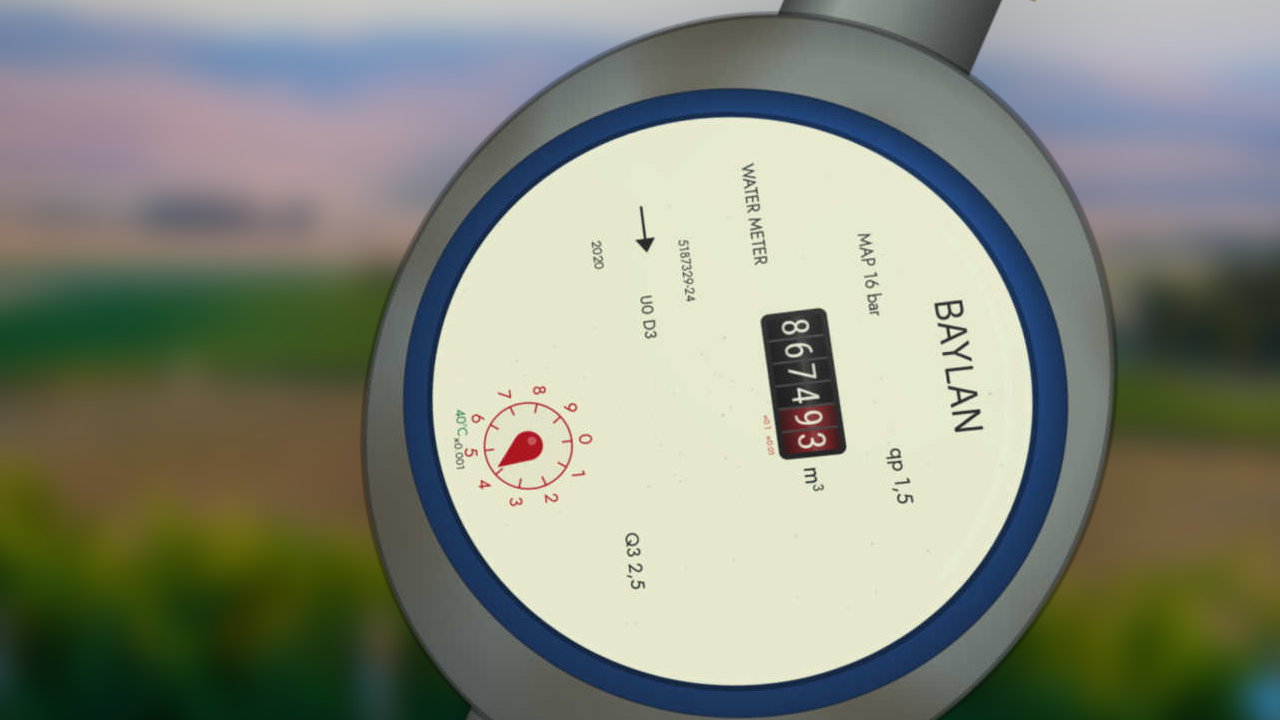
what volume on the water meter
8674.934 m³
